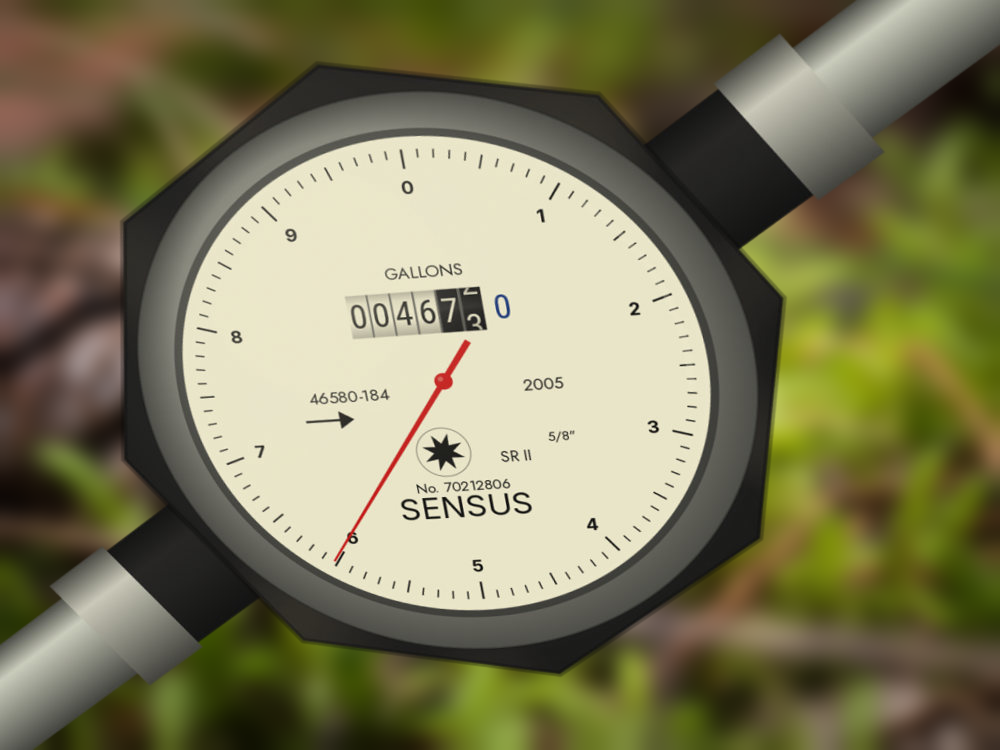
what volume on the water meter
46726.0 gal
